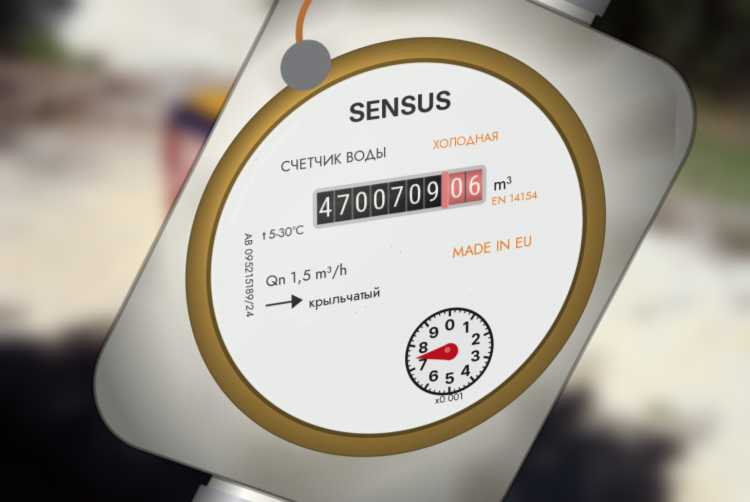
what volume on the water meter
4700709.067 m³
